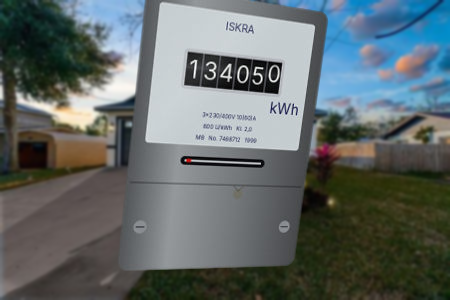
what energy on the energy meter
134050 kWh
